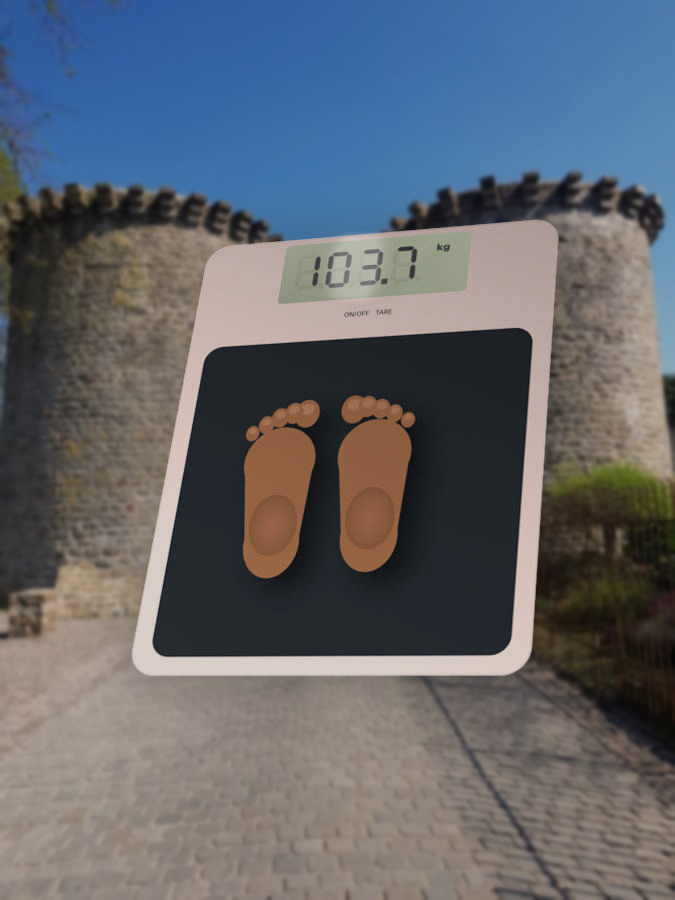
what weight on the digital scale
103.7 kg
